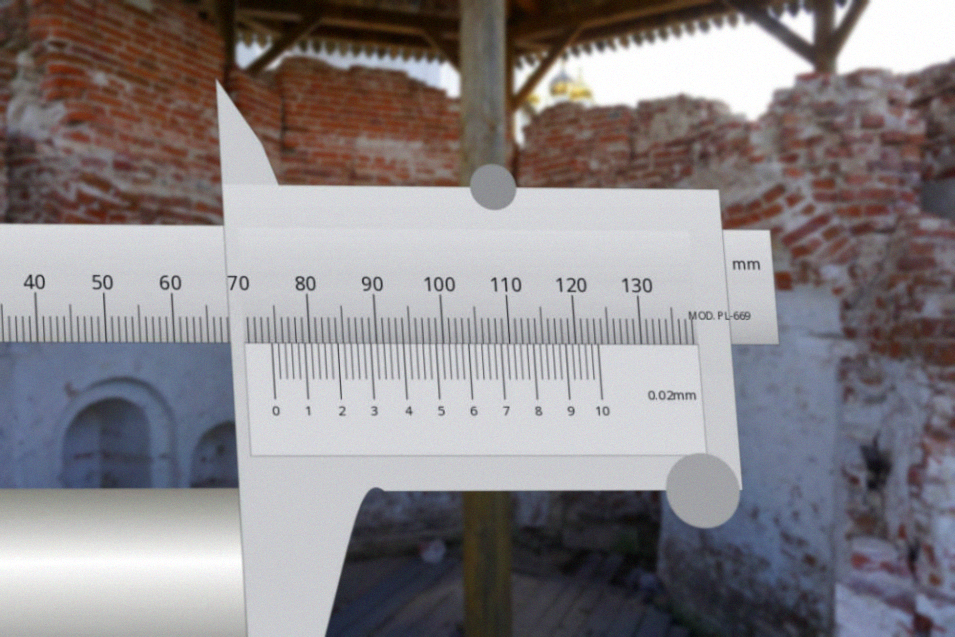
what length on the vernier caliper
74.4 mm
